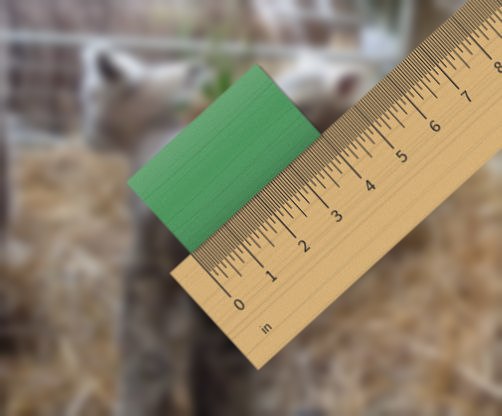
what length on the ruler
4 in
